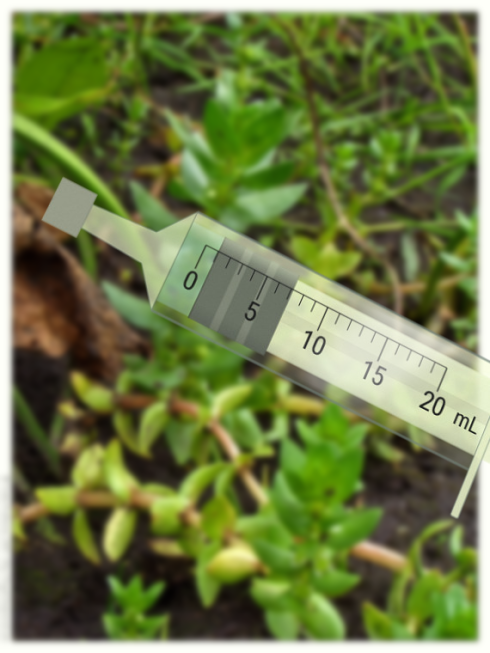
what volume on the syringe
1 mL
